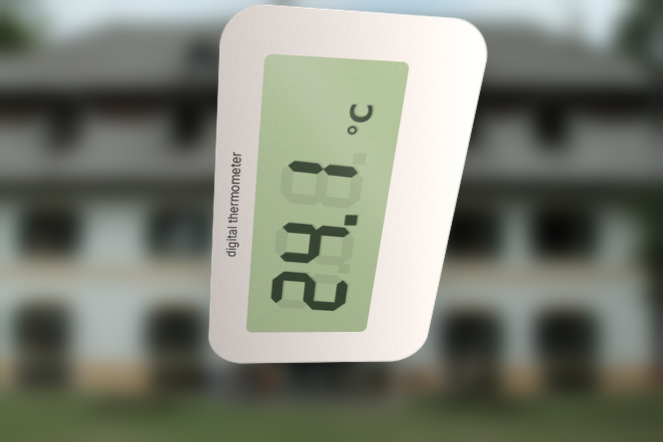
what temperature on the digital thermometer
24.1 °C
